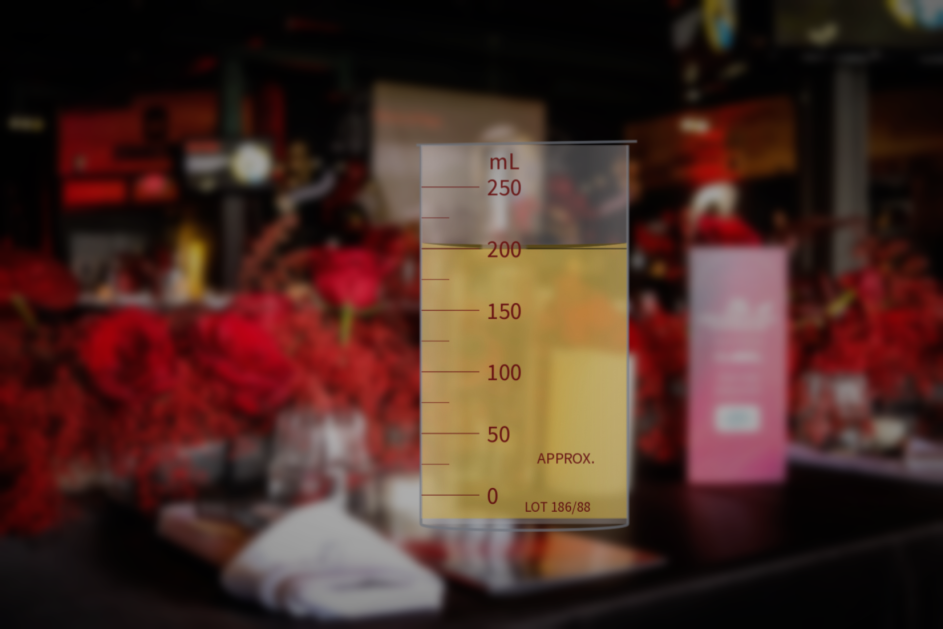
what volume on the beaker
200 mL
